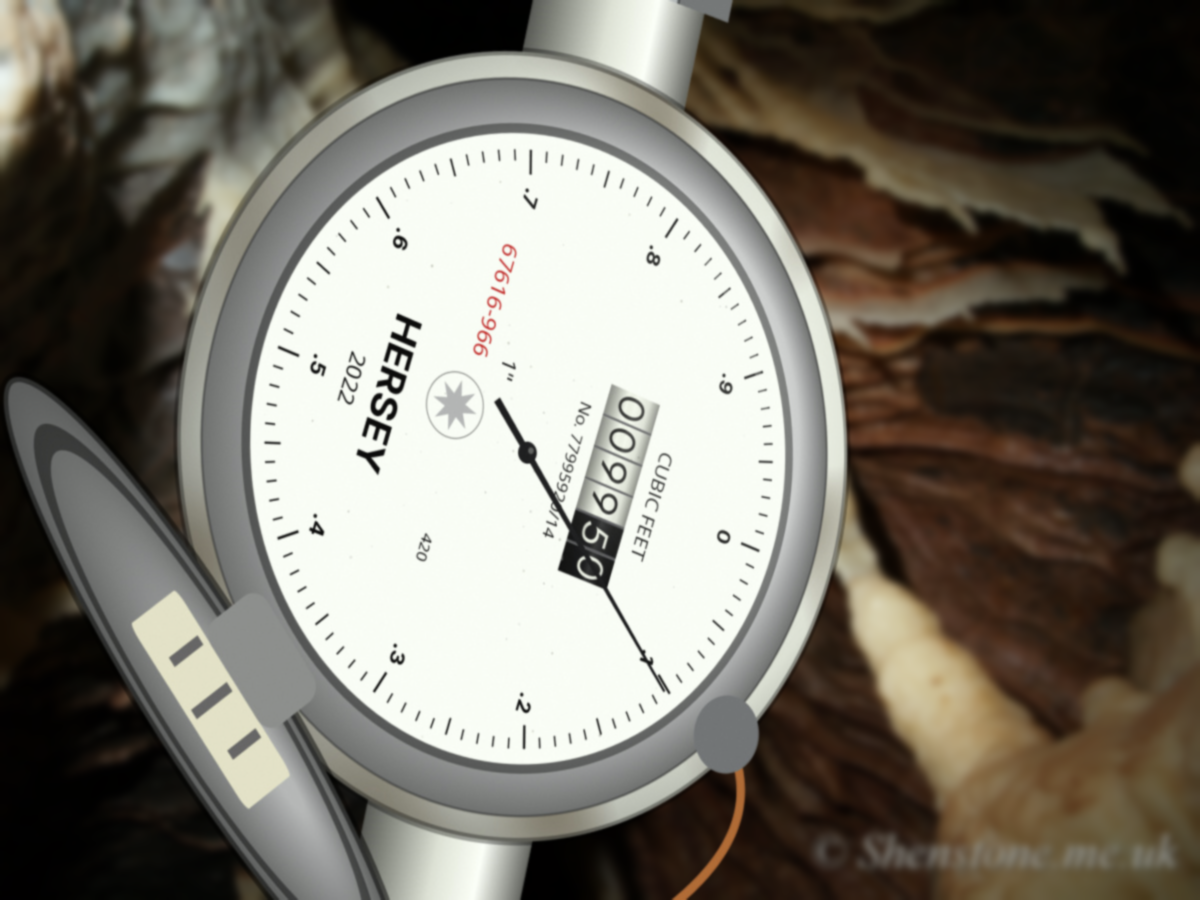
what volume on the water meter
9950.10 ft³
